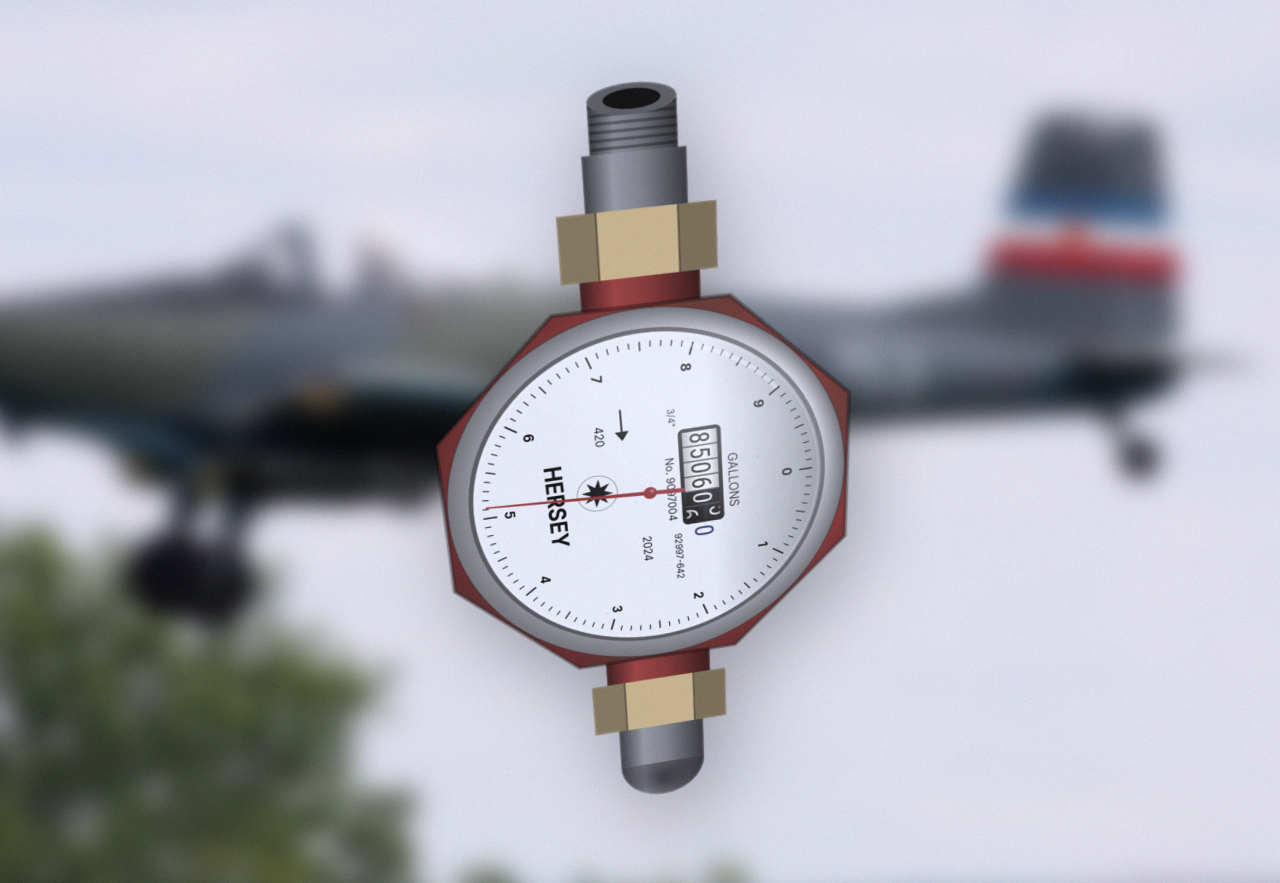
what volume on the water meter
8506055.1 gal
